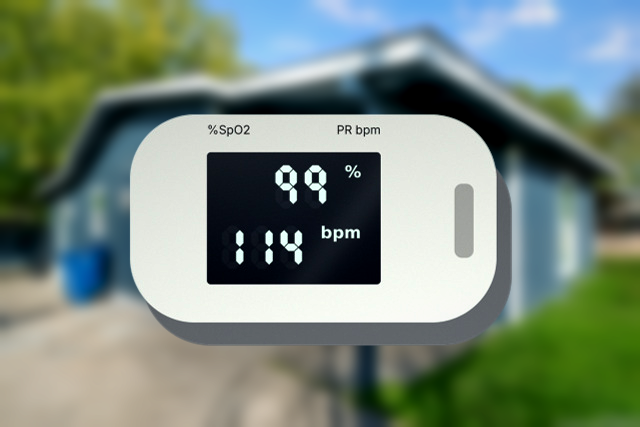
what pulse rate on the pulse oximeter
114 bpm
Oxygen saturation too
99 %
